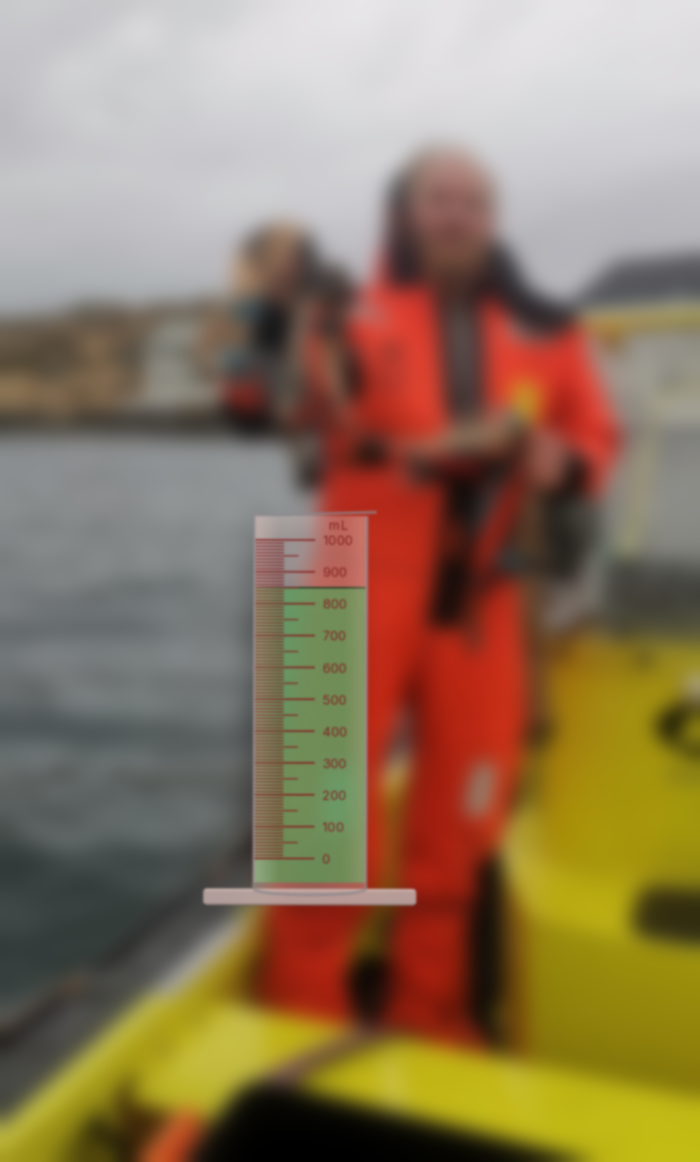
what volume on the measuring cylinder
850 mL
